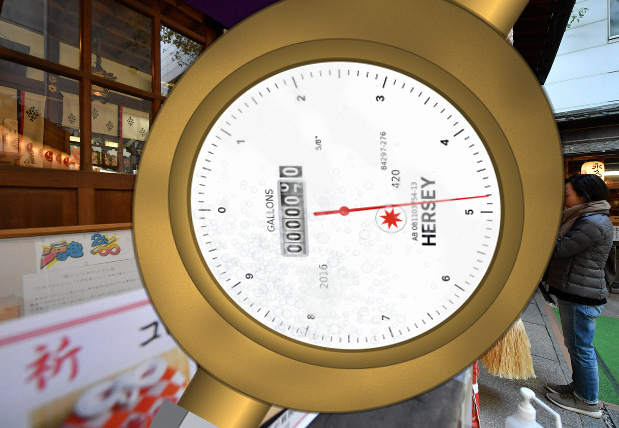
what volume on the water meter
64.8 gal
